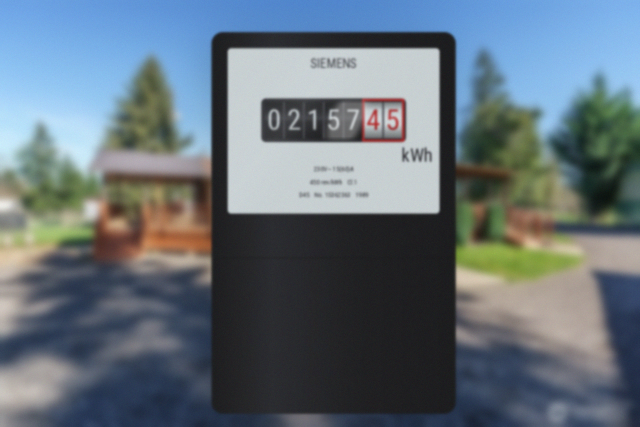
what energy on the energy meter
2157.45 kWh
